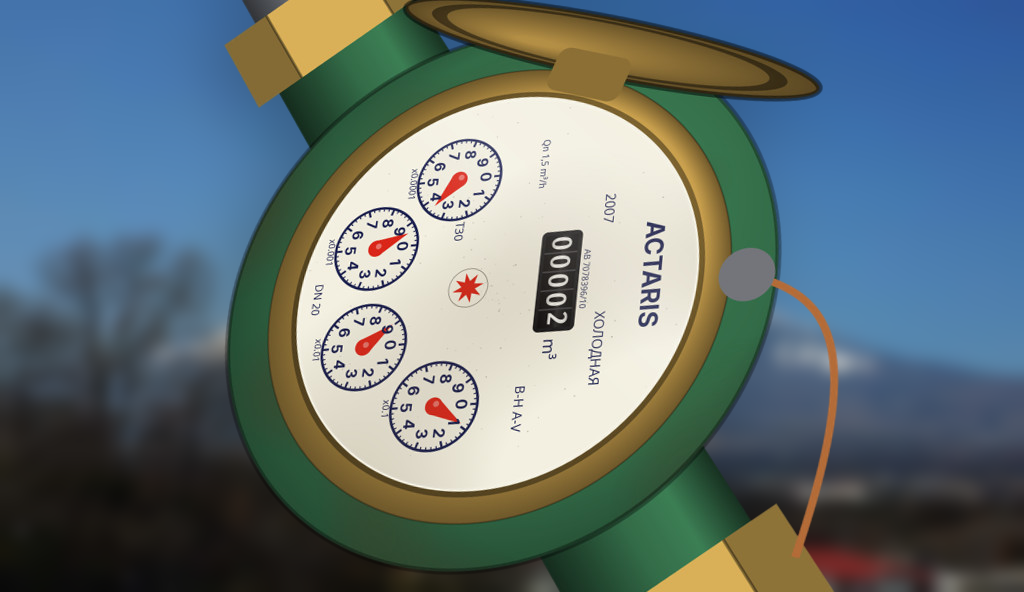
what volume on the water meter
2.0893 m³
